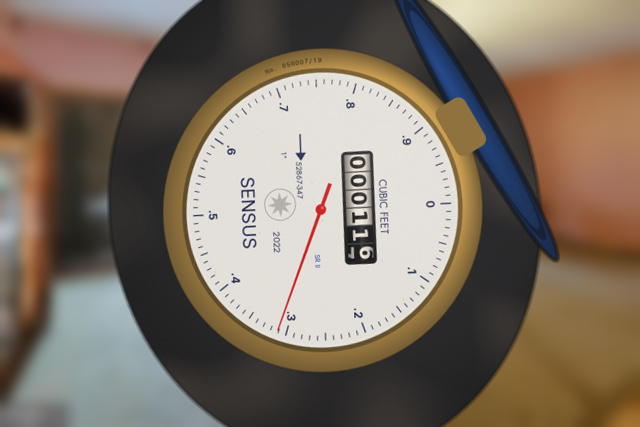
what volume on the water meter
116.31 ft³
